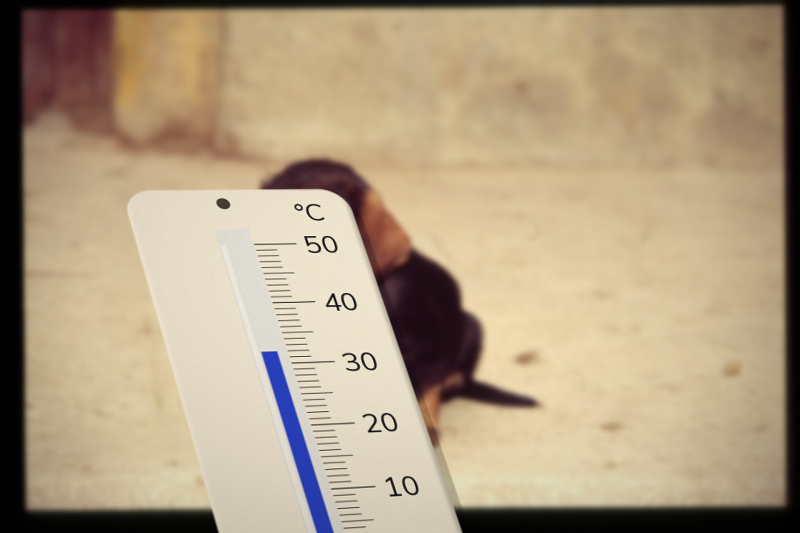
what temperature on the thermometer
32 °C
